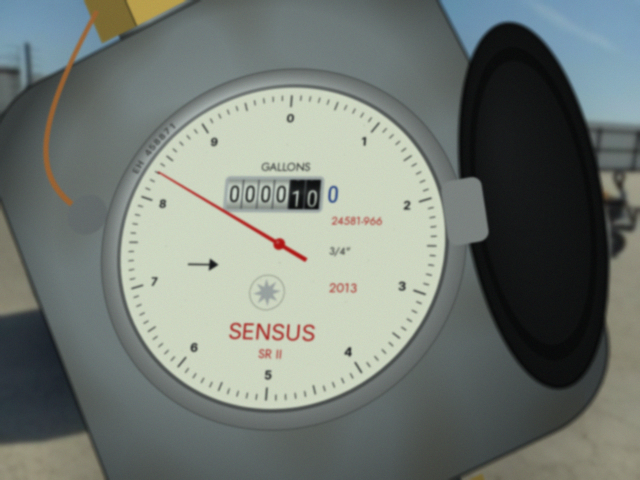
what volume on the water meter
98.3 gal
